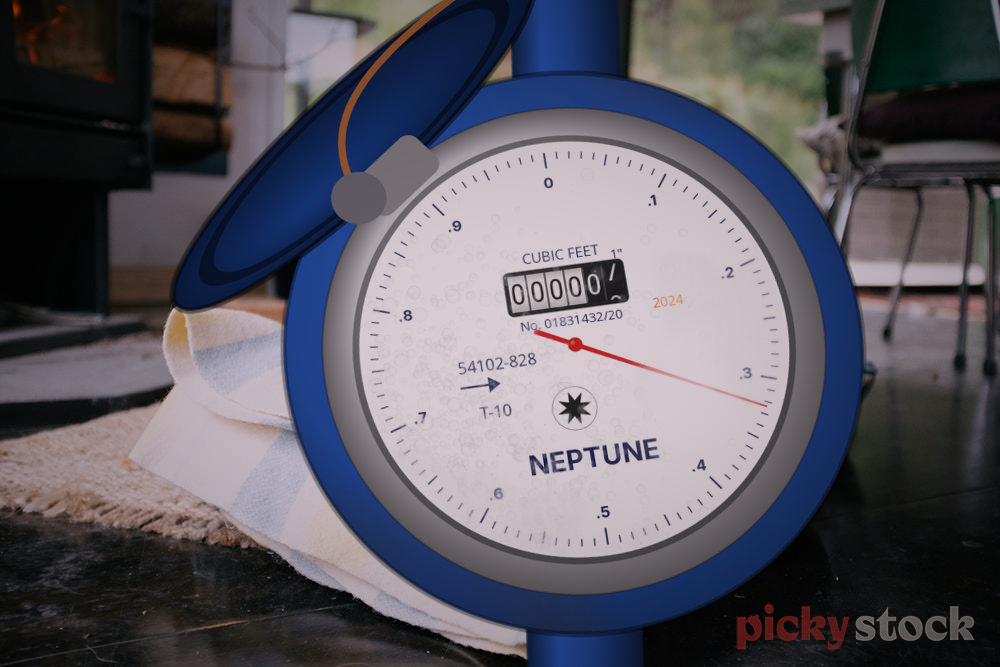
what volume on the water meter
7.32 ft³
